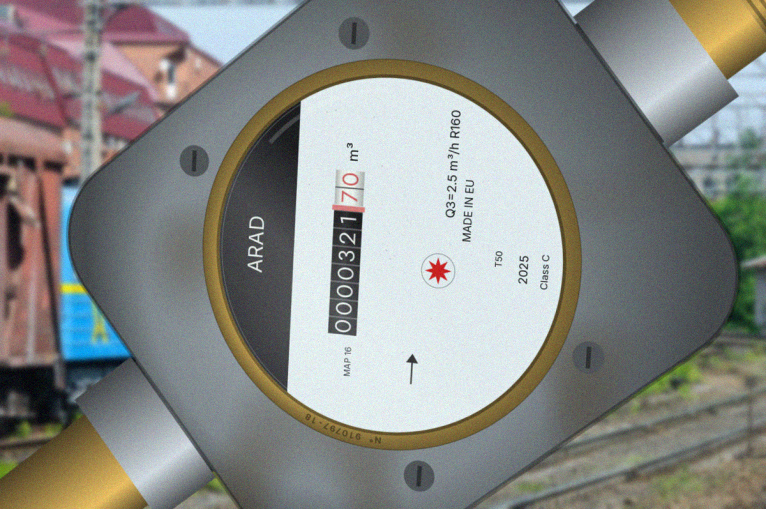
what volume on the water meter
321.70 m³
